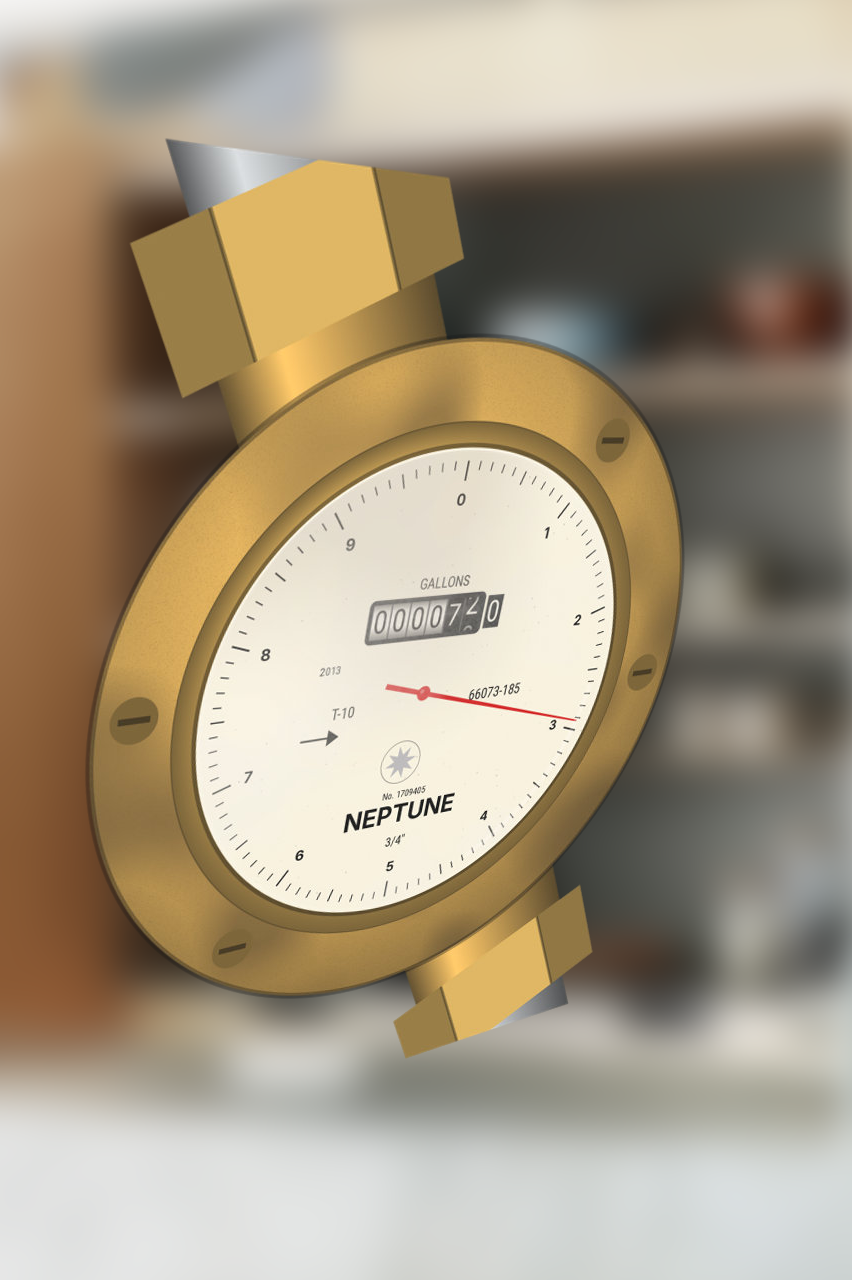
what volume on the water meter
722.9 gal
